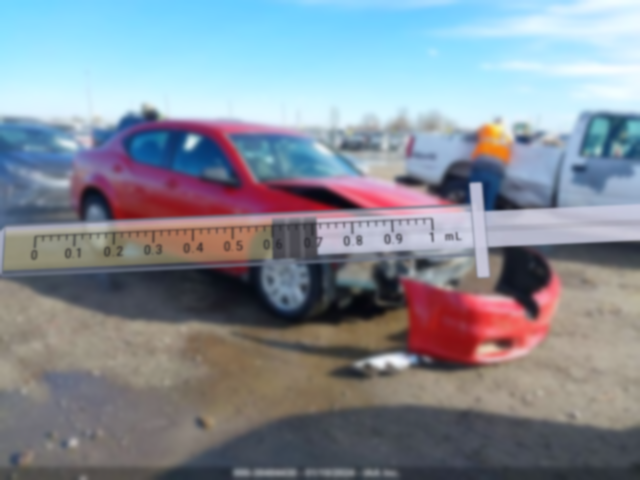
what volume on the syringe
0.6 mL
